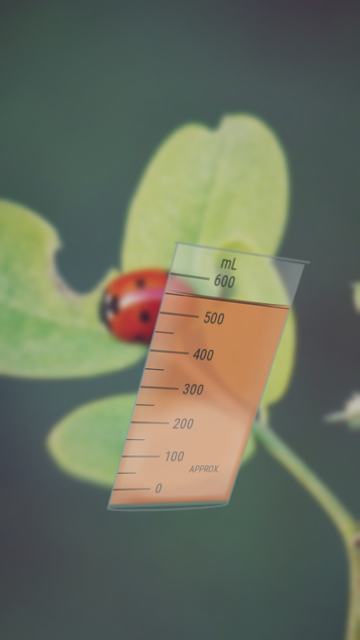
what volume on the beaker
550 mL
